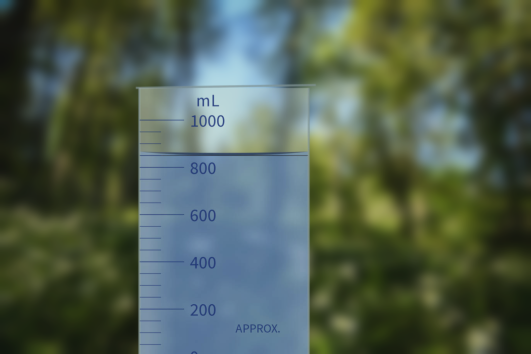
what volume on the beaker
850 mL
